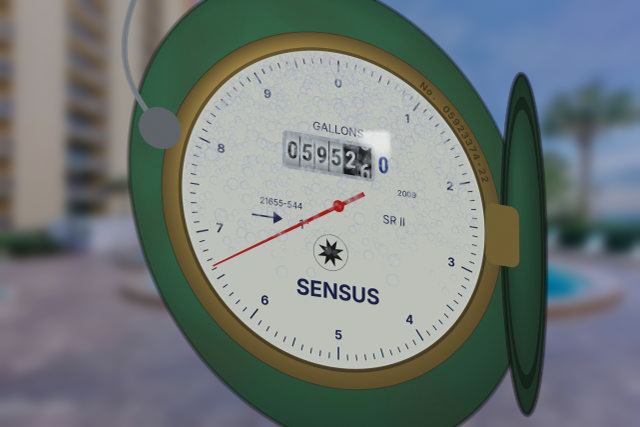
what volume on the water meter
595256.6 gal
